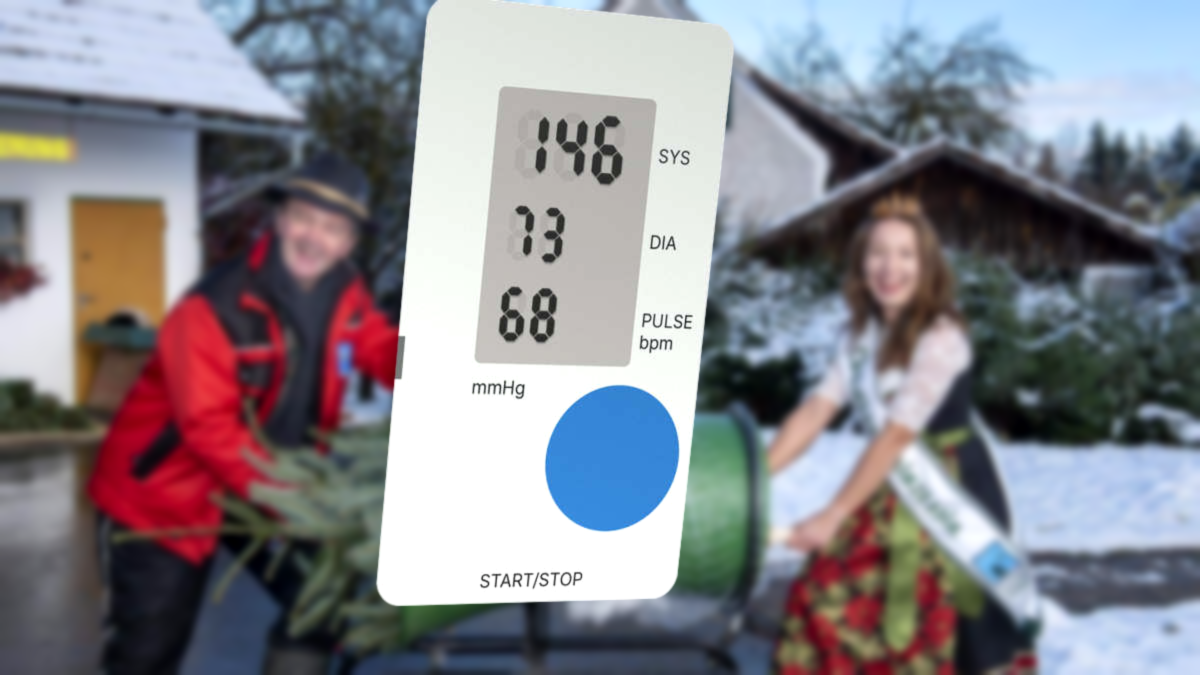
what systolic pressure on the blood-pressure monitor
146 mmHg
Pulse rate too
68 bpm
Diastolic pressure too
73 mmHg
